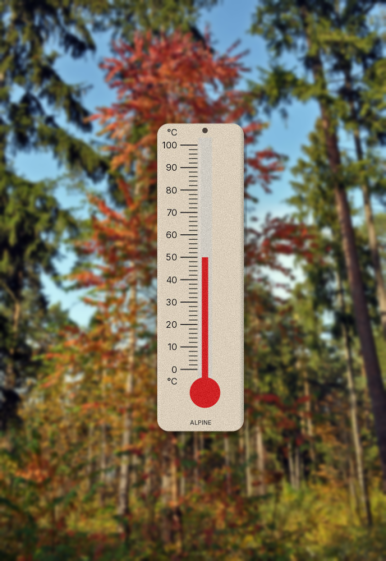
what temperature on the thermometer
50 °C
